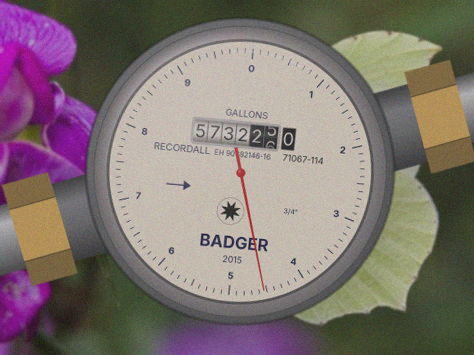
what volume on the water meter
5732254.5 gal
